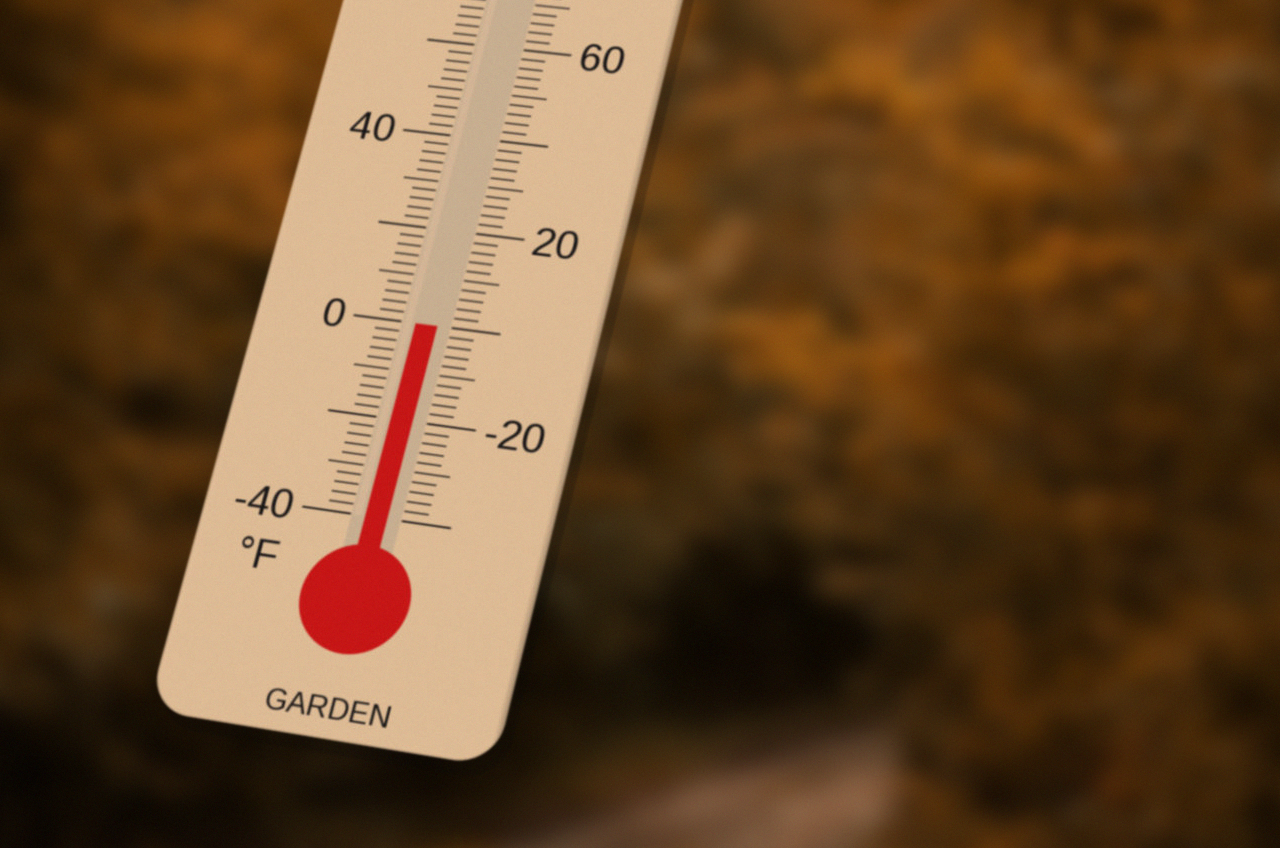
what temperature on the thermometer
0 °F
